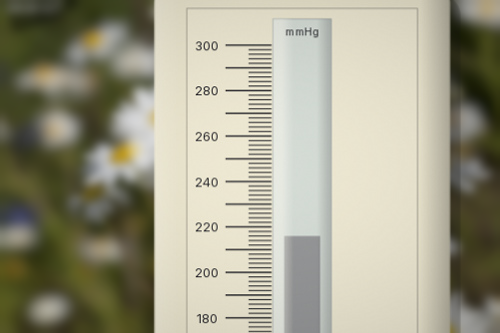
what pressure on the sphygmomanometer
216 mmHg
